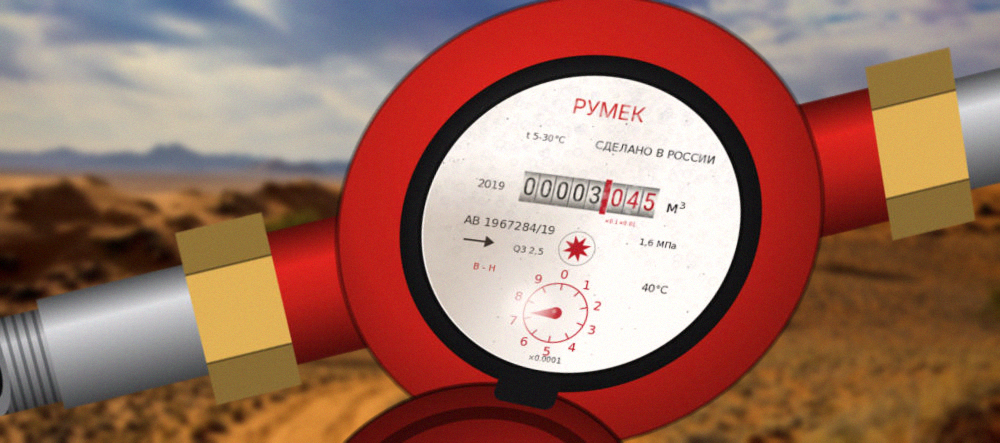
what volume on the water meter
3.0457 m³
